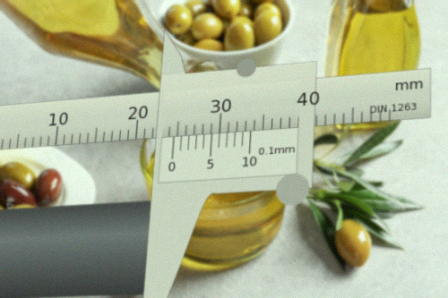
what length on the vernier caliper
24.6 mm
